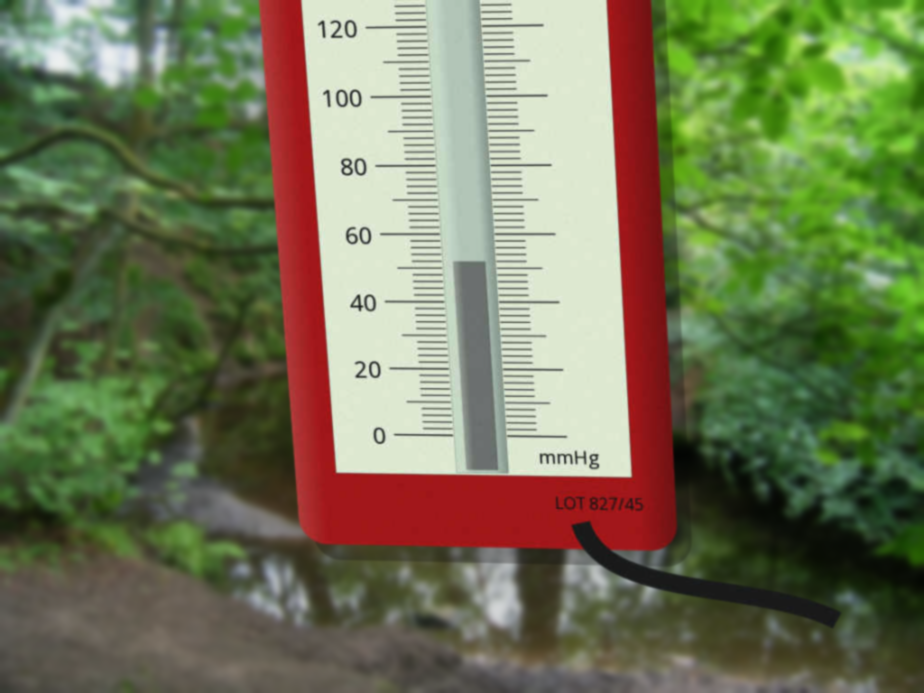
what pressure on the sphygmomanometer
52 mmHg
